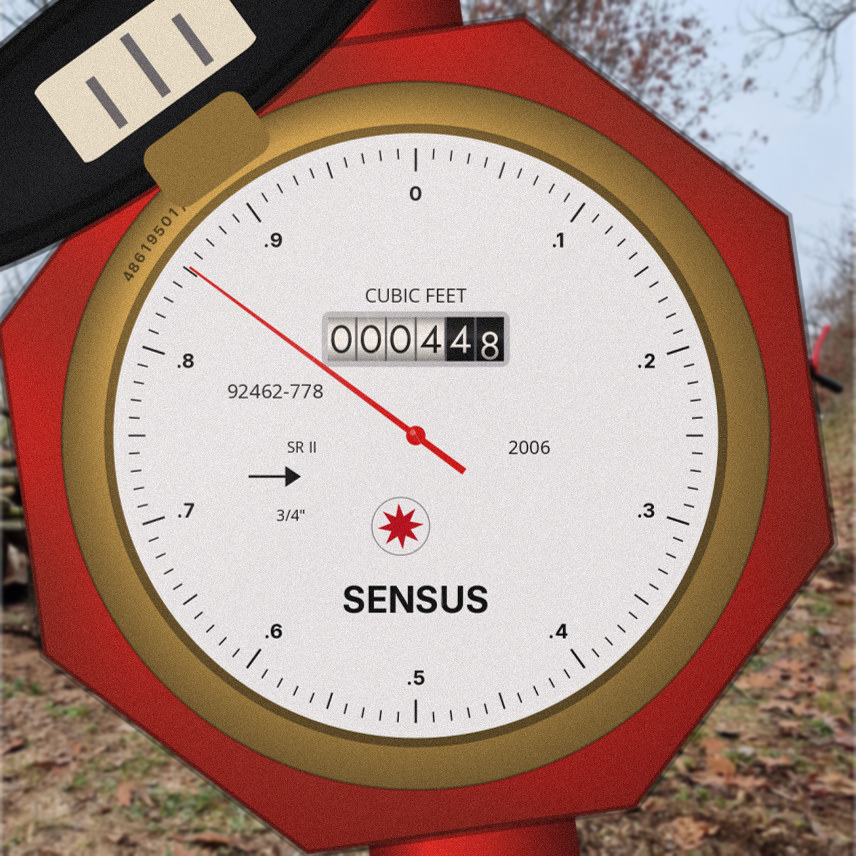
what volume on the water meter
447.85 ft³
